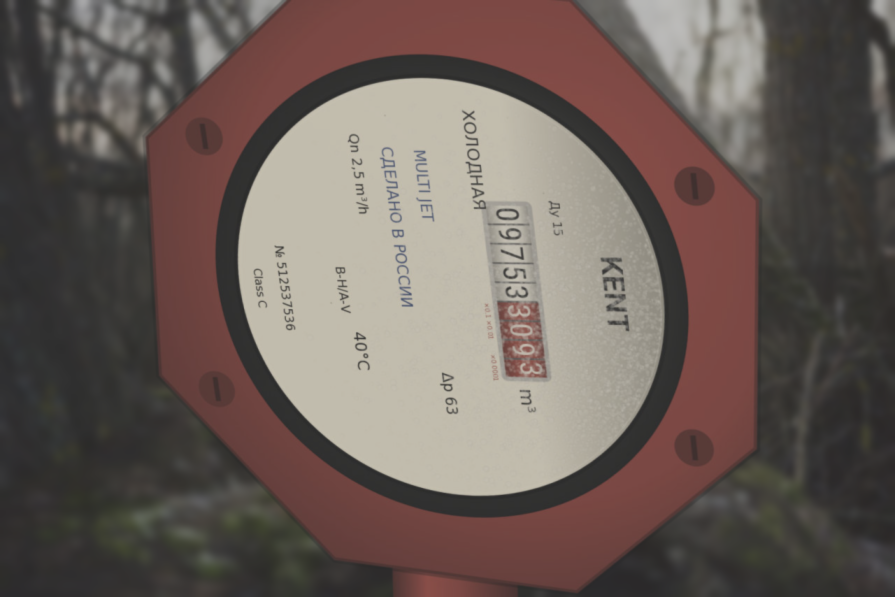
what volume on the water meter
9753.3093 m³
